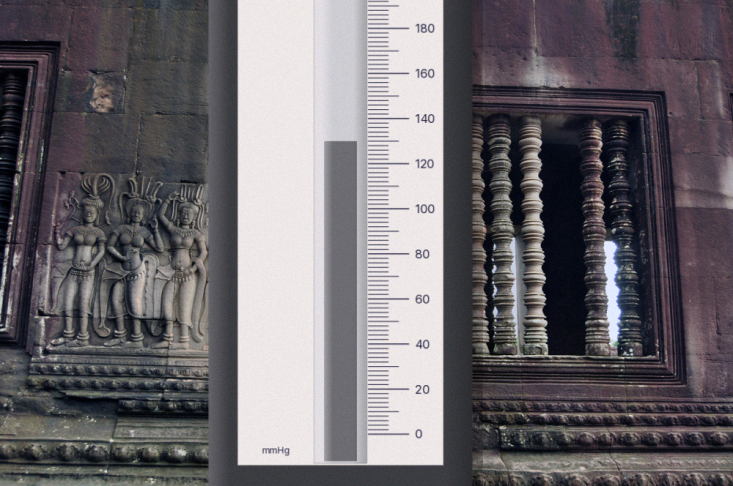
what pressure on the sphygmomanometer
130 mmHg
